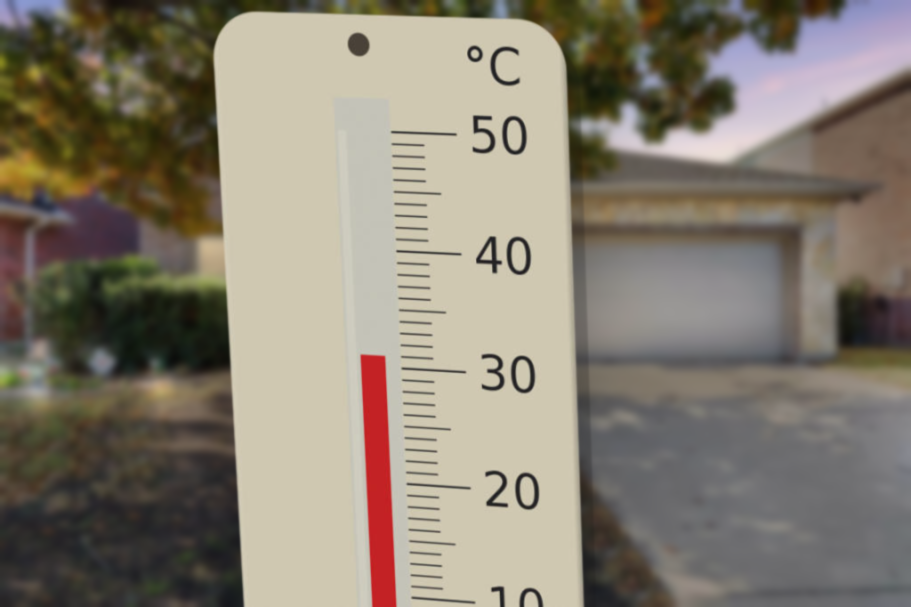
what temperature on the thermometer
31 °C
